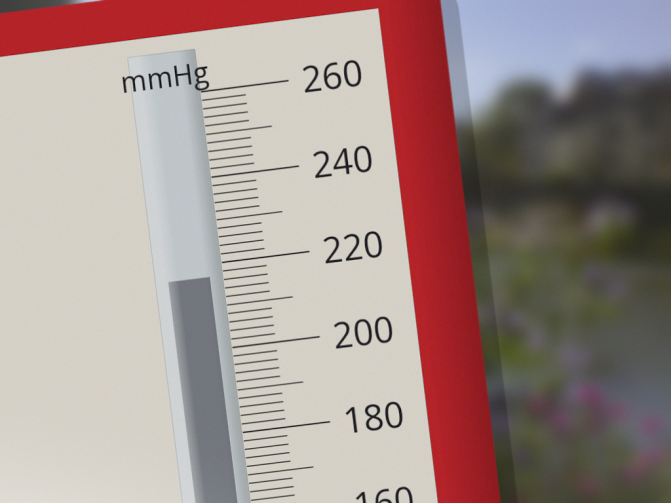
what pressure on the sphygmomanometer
217 mmHg
